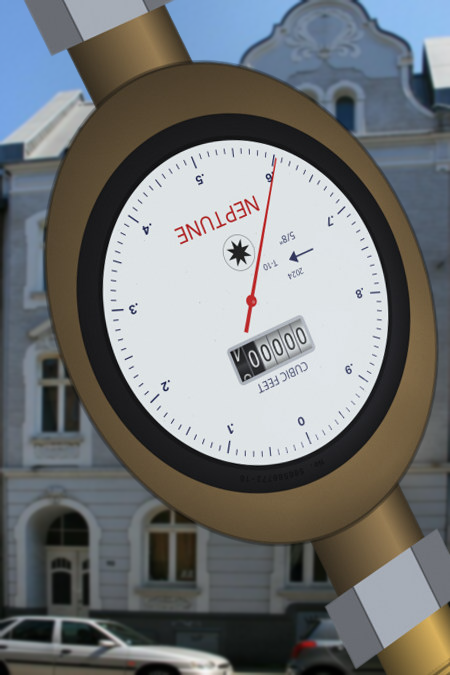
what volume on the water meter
3.60 ft³
